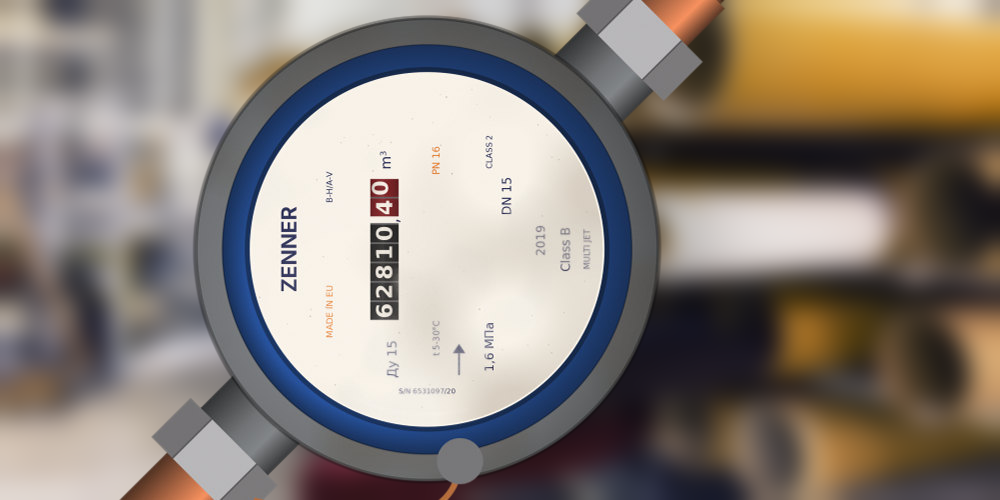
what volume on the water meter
62810.40 m³
